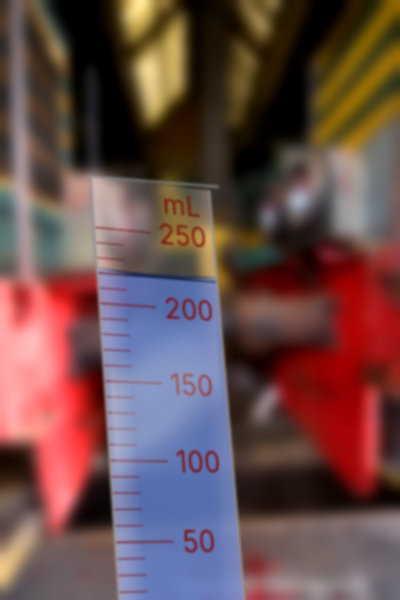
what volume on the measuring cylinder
220 mL
